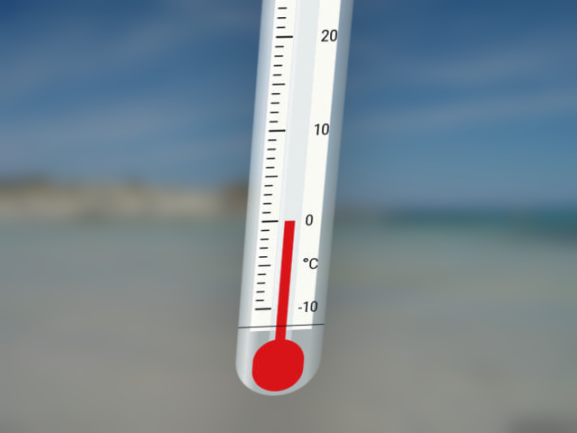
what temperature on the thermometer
0 °C
